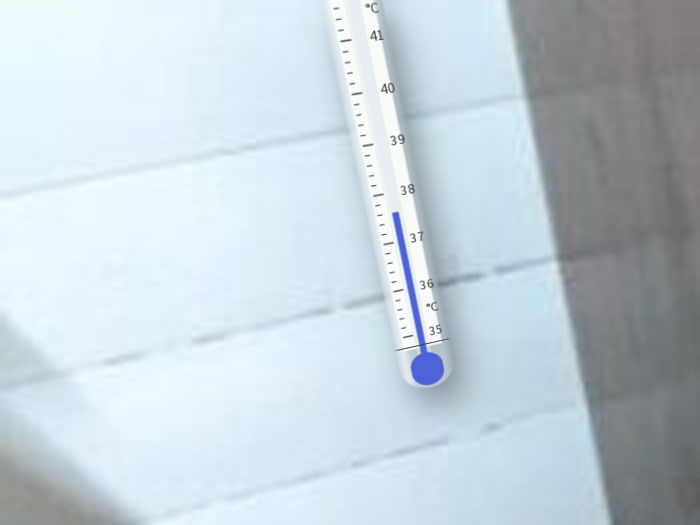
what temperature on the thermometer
37.6 °C
